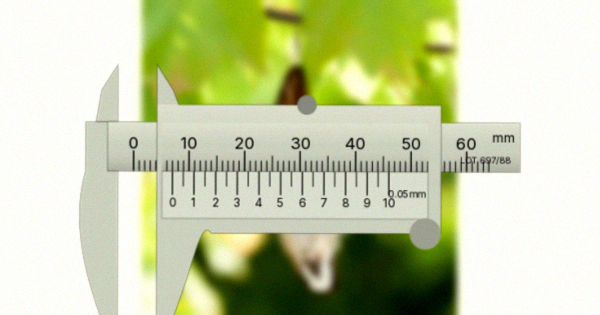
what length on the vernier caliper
7.0 mm
